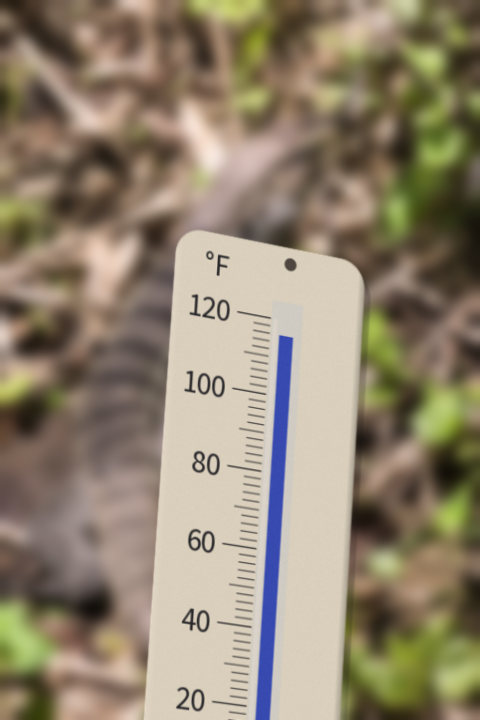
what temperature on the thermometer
116 °F
